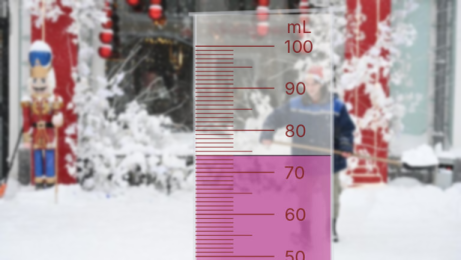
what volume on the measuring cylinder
74 mL
